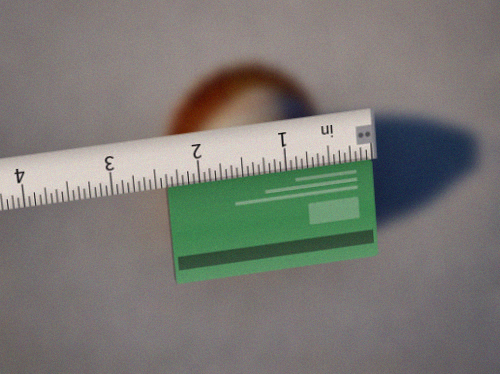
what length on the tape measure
2.375 in
